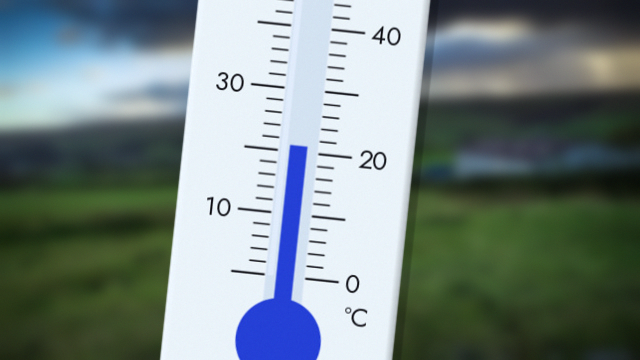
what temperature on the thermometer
21 °C
